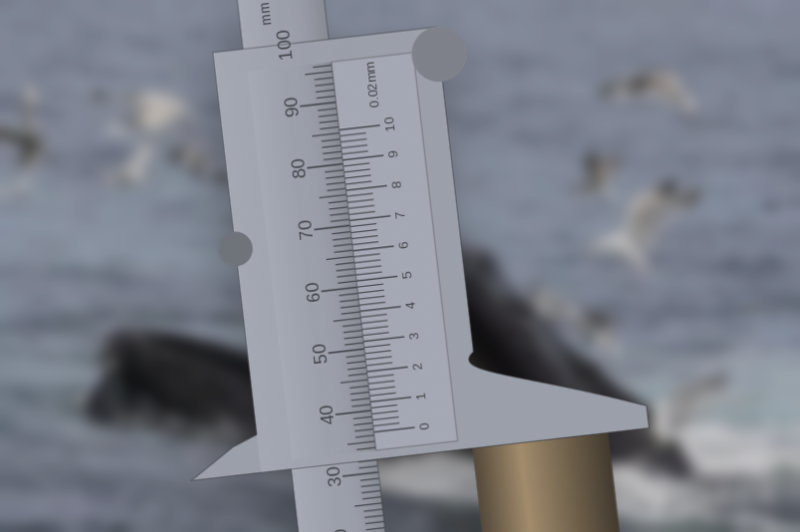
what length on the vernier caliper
36.5 mm
